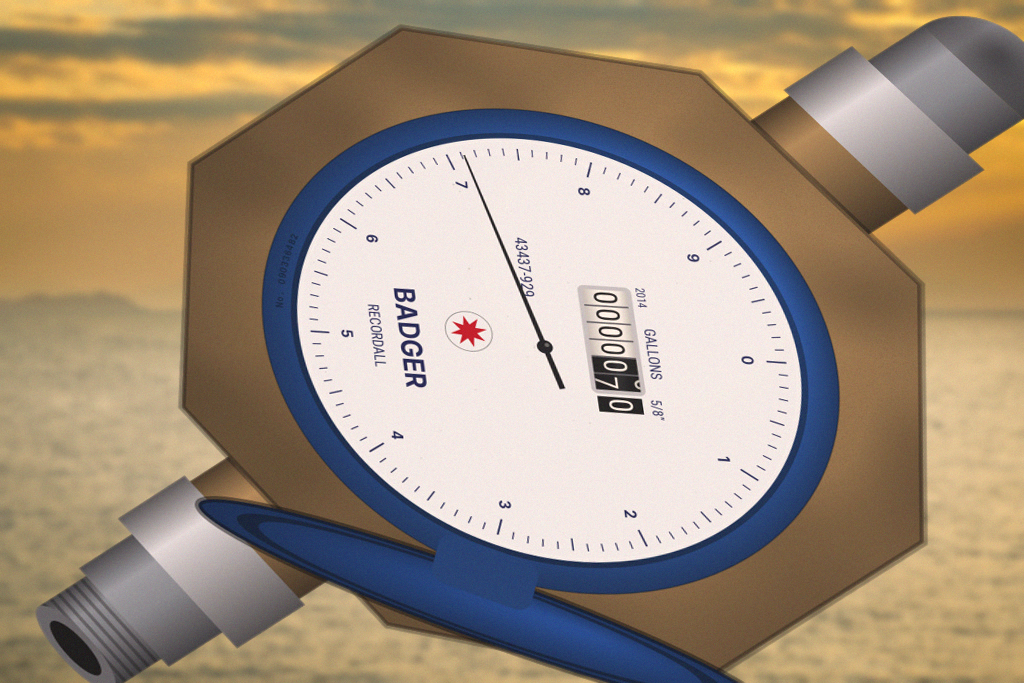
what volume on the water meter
67.1 gal
